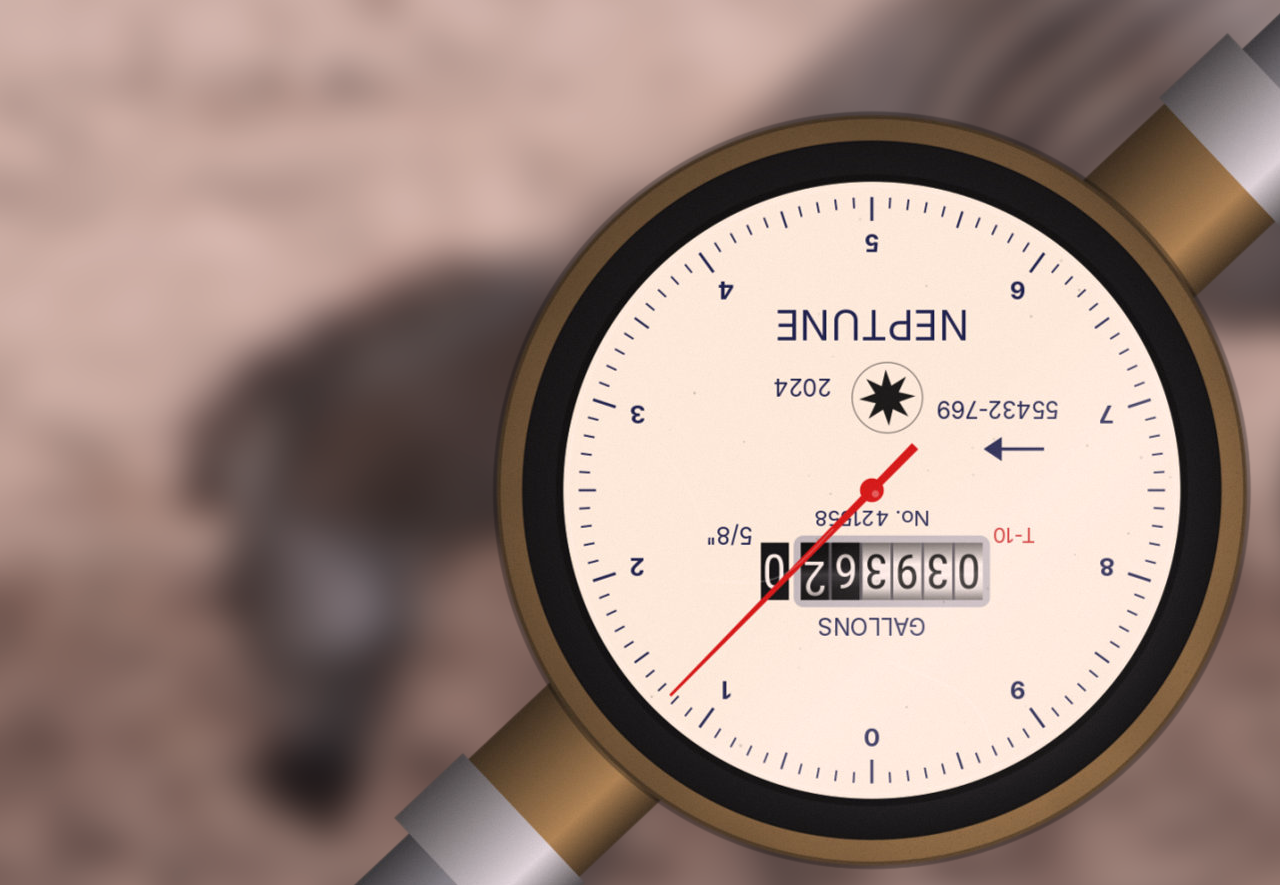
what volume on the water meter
393621.2 gal
